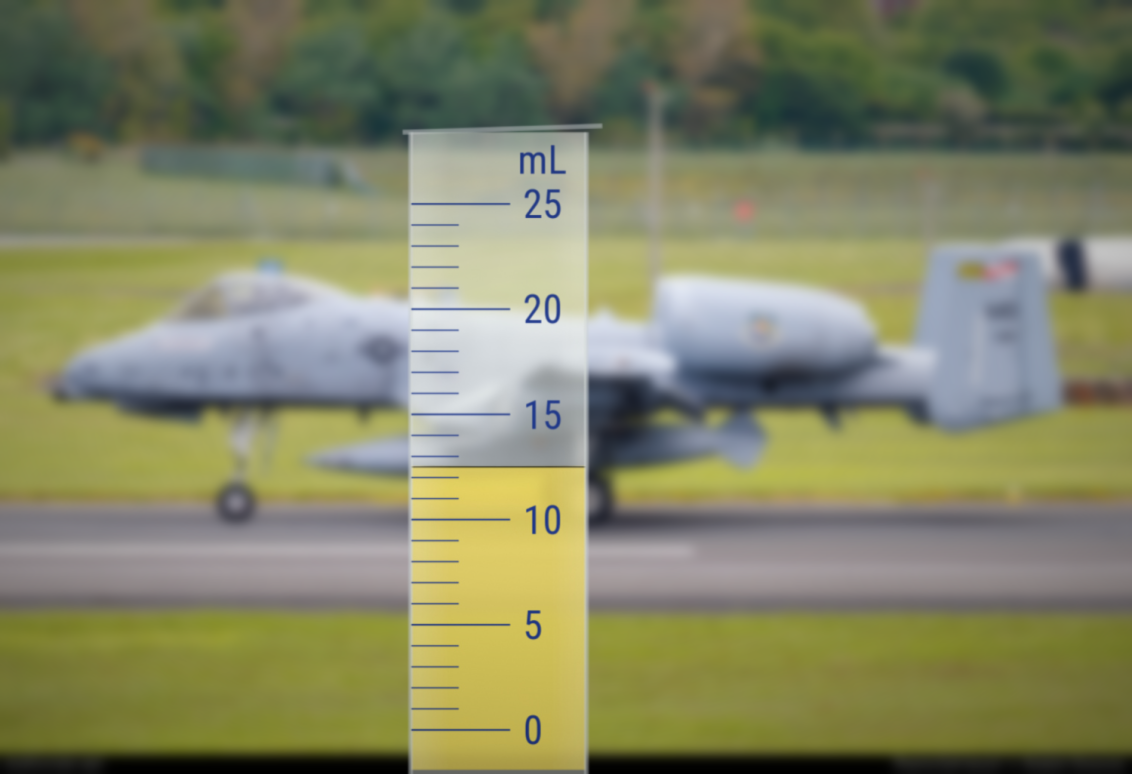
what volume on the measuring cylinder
12.5 mL
